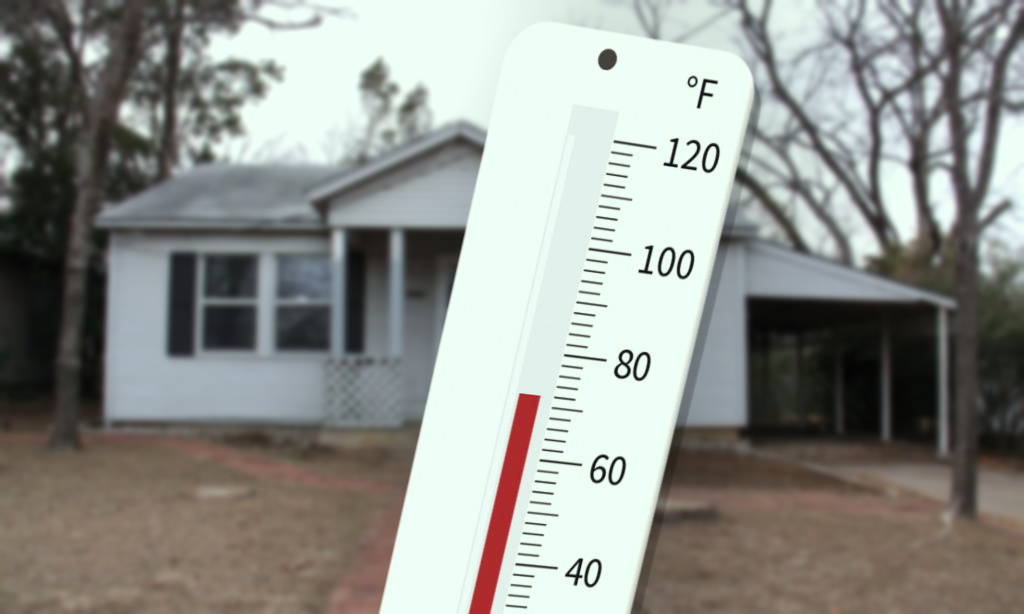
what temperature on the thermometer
72 °F
